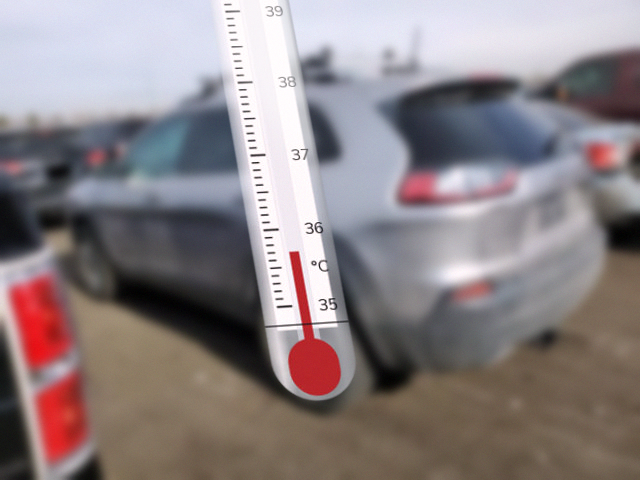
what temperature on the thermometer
35.7 °C
